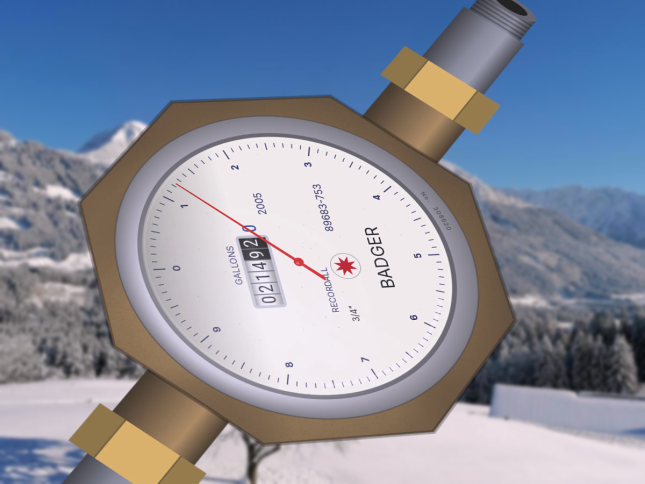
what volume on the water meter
214921.2 gal
